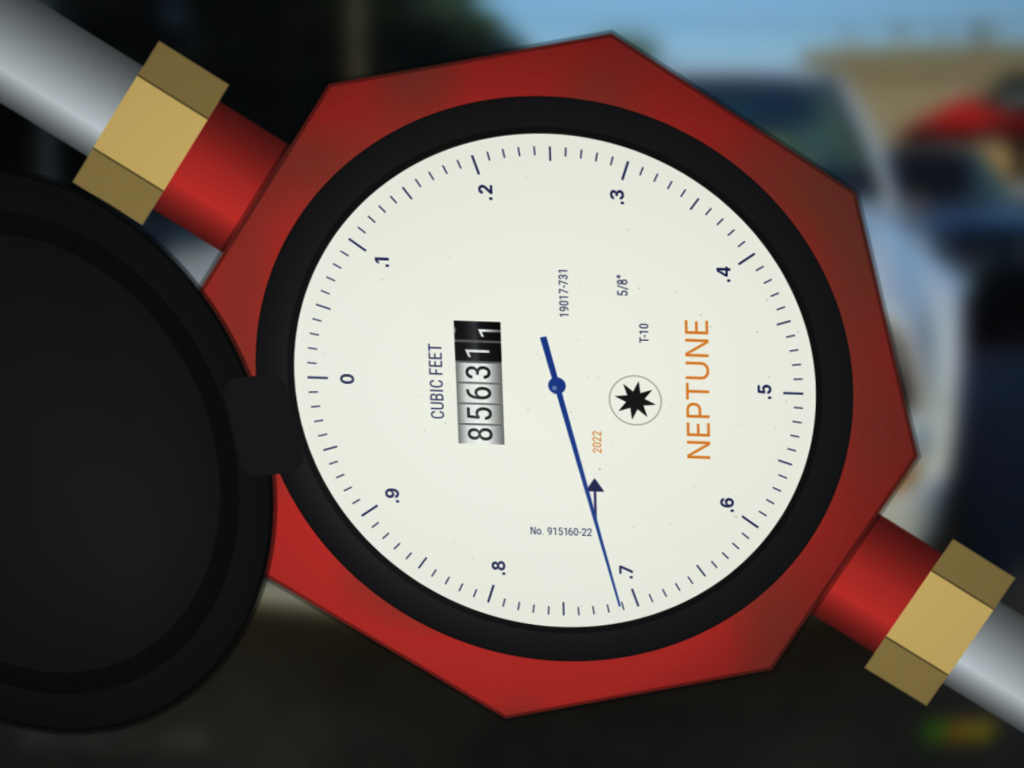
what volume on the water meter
856310.71 ft³
